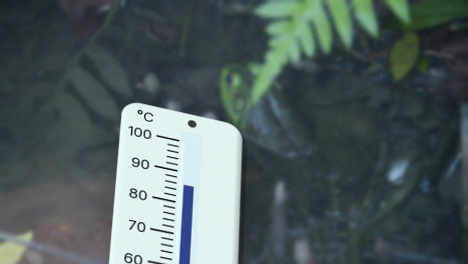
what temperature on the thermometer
86 °C
